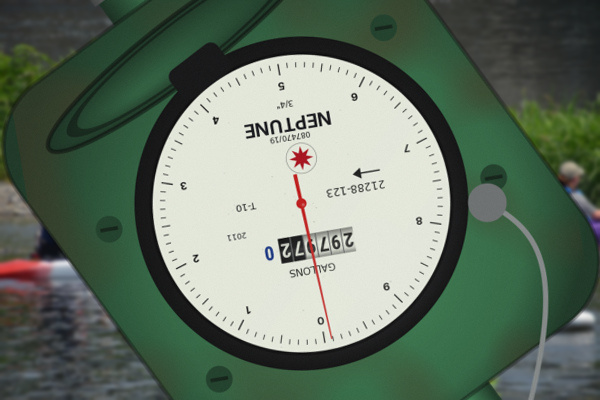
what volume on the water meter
2979719.9 gal
